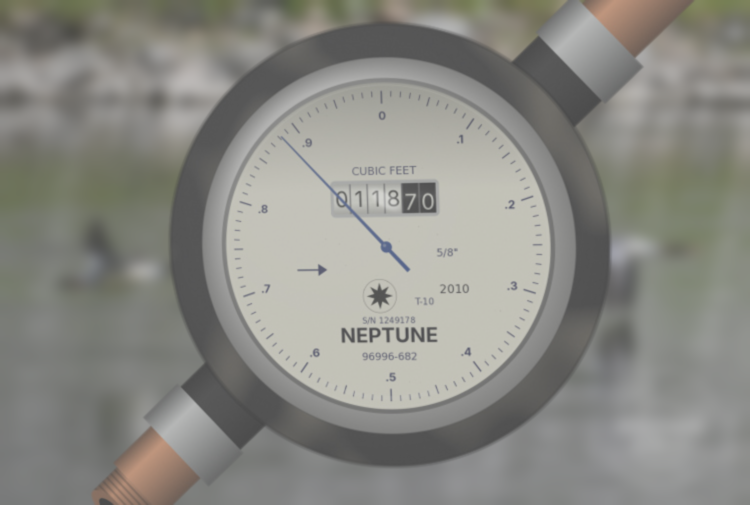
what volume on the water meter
11869.88 ft³
